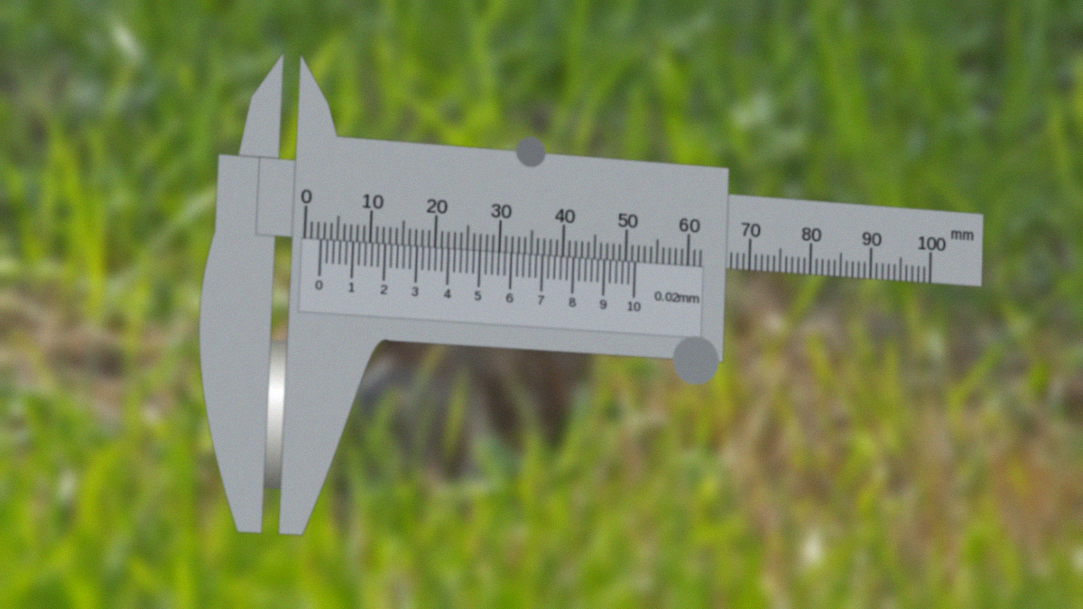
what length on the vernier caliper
2.5 mm
